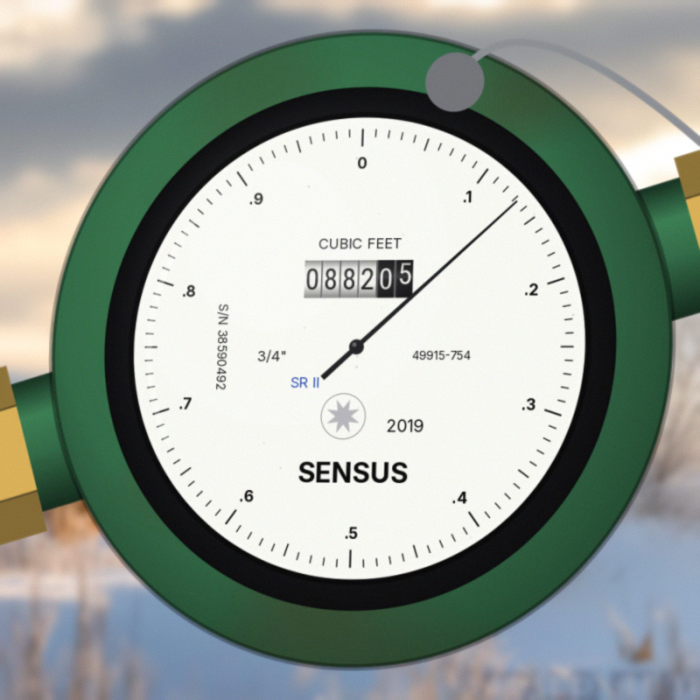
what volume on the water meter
88205.13 ft³
